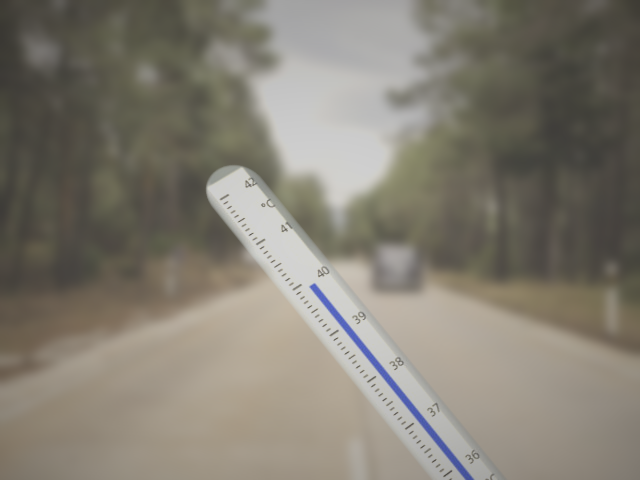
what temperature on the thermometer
39.9 °C
